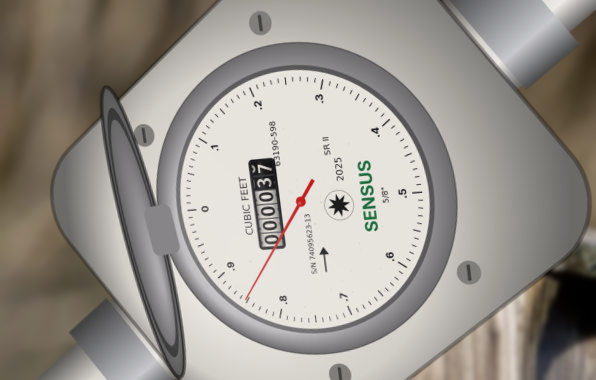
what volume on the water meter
36.85 ft³
